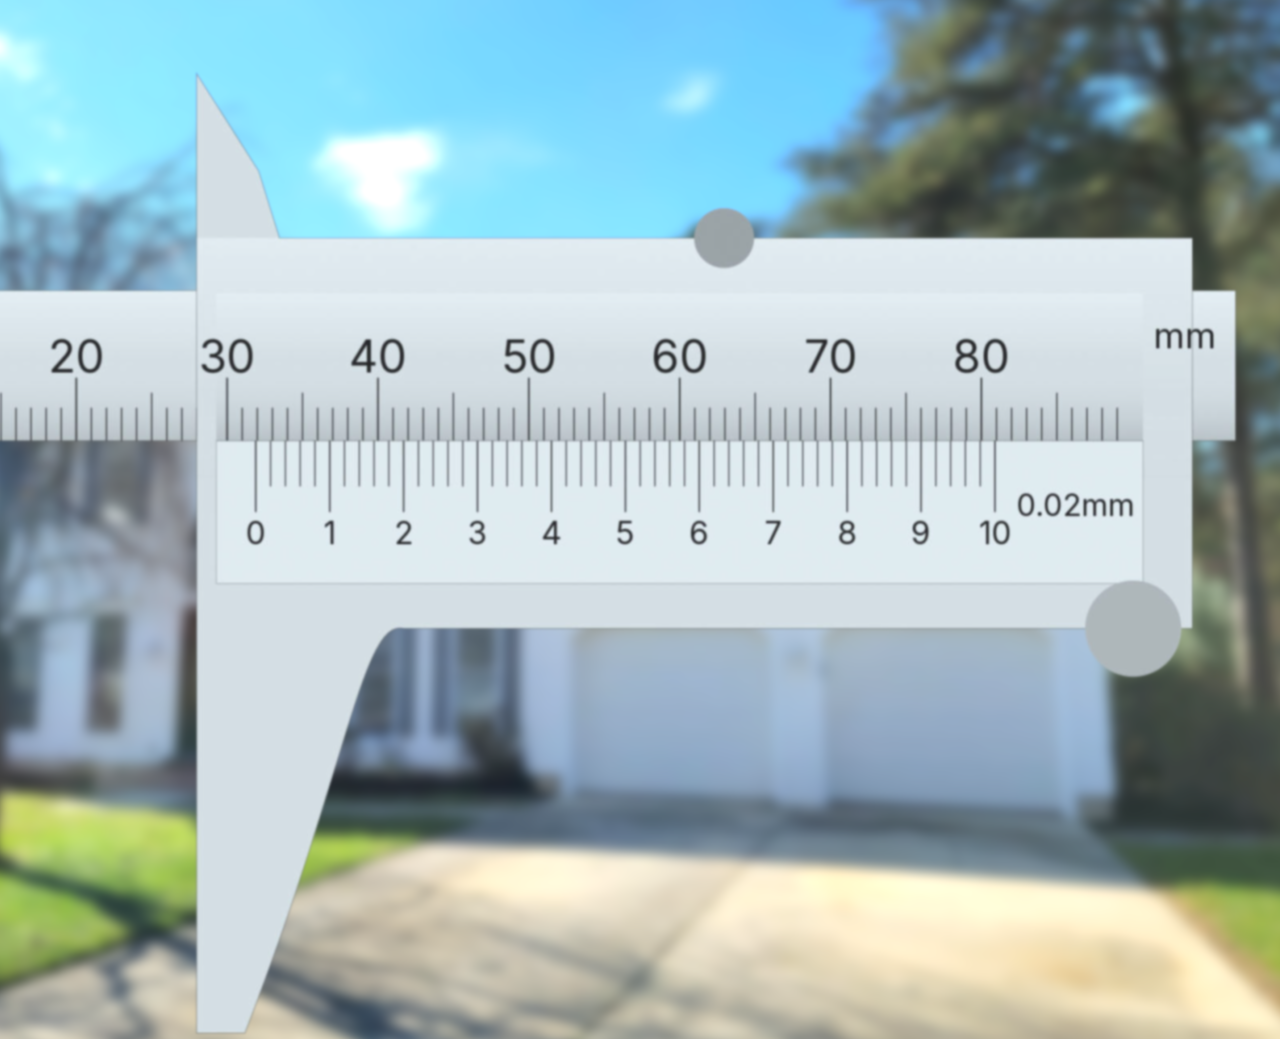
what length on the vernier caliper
31.9 mm
